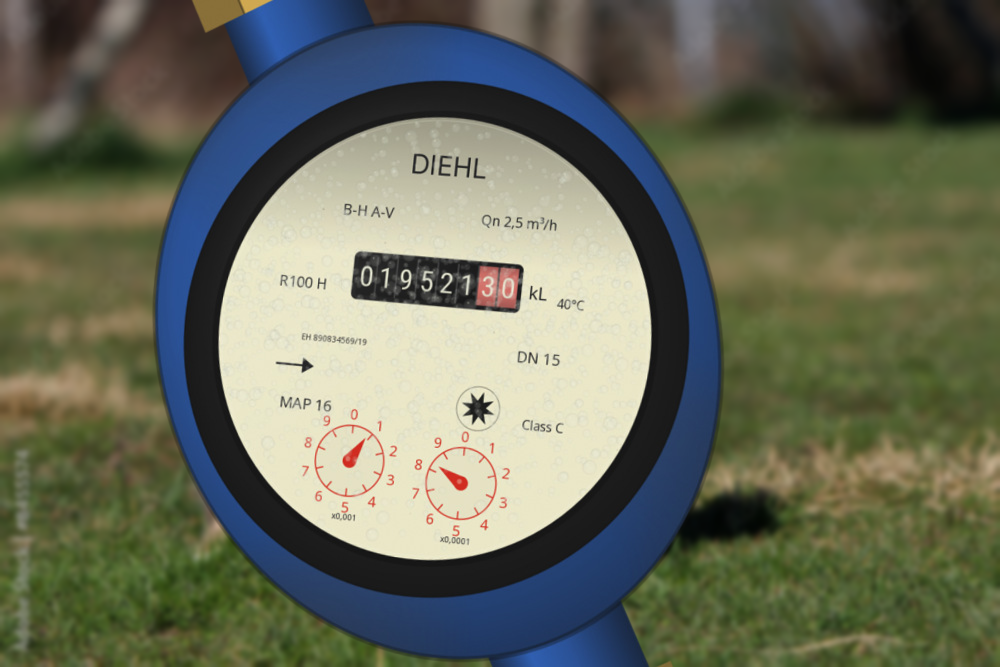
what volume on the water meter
19521.3008 kL
